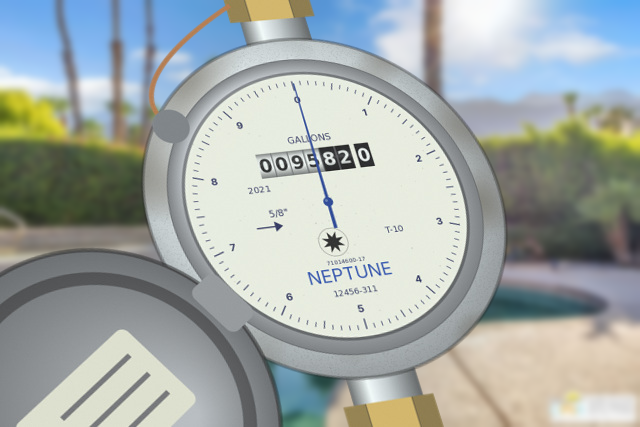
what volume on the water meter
95820.0 gal
